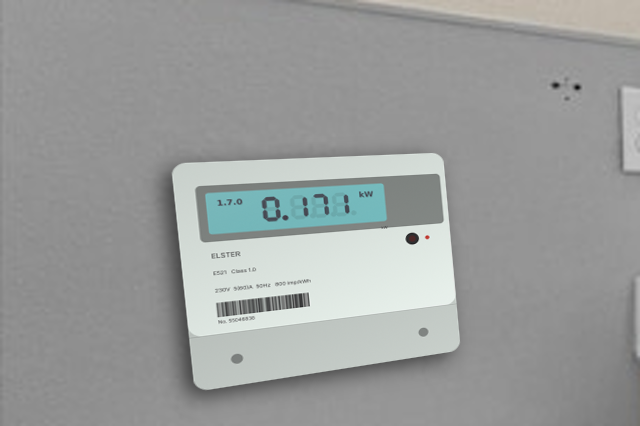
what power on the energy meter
0.171 kW
